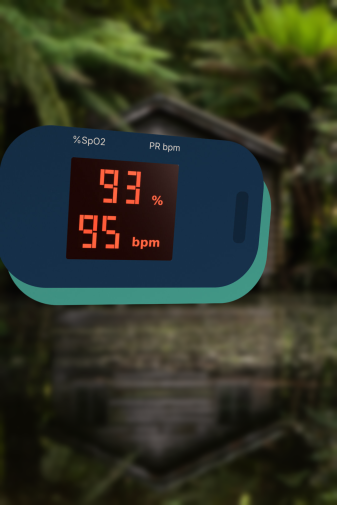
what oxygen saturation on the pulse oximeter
93 %
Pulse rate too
95 bpm
